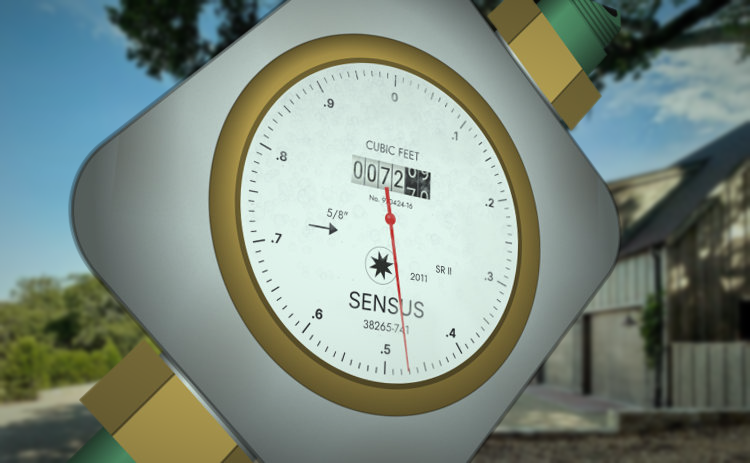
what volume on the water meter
7269.47 ft³
